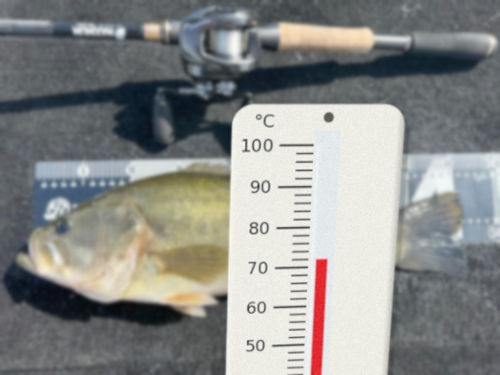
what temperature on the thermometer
72 °C
